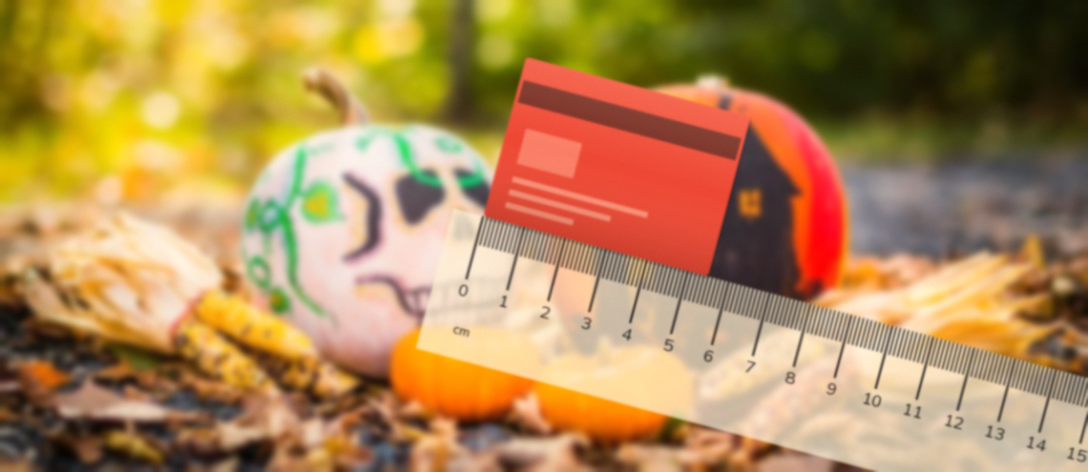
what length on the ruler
5.5 cm
